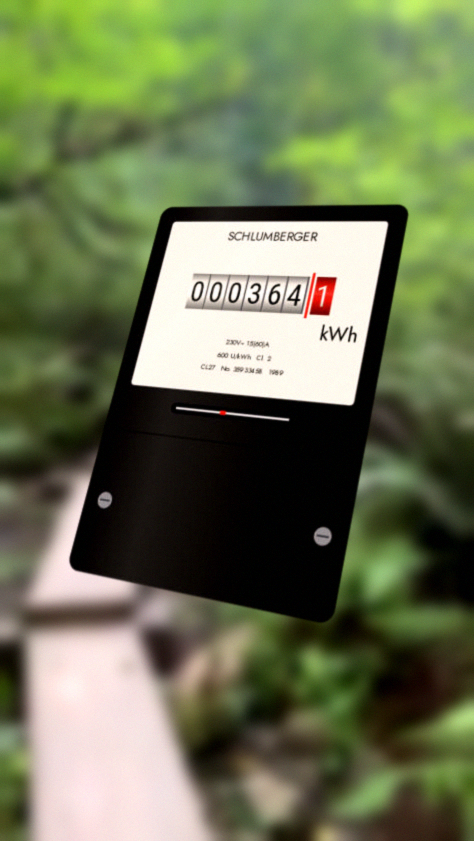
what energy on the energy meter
364.1 kWh
